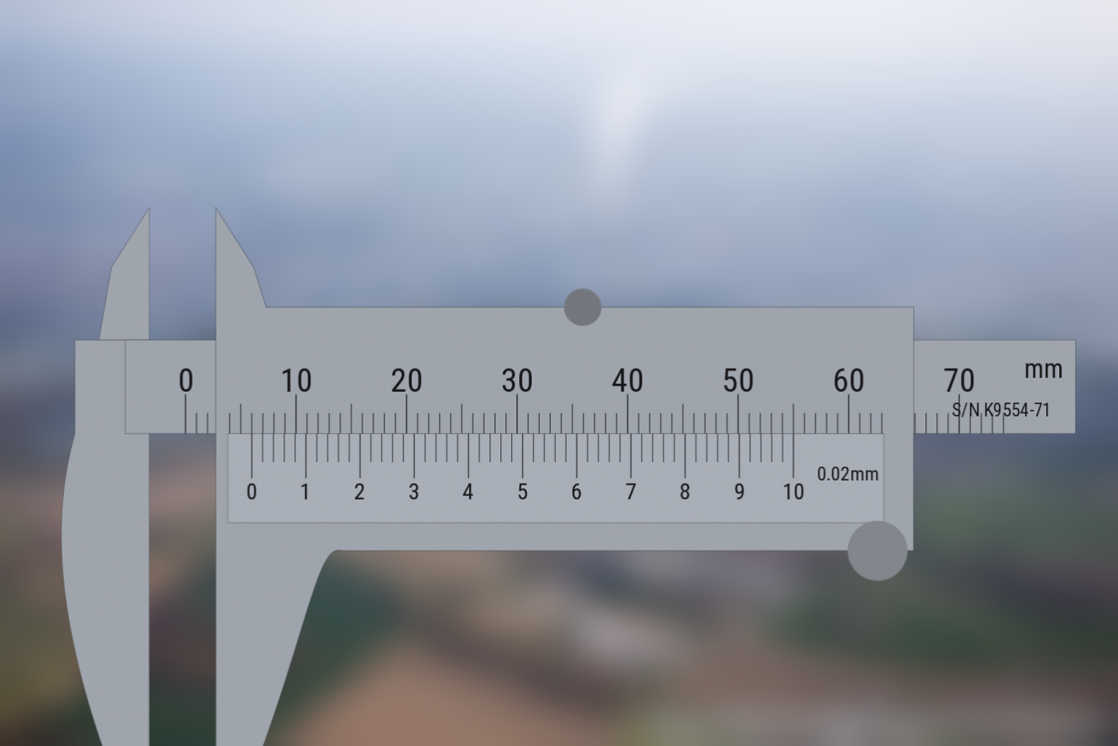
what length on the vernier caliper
6.0 mm
